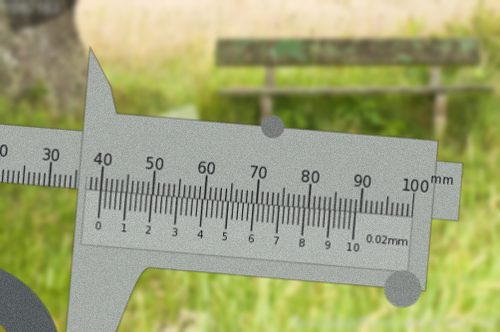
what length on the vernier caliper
40.0 mm
